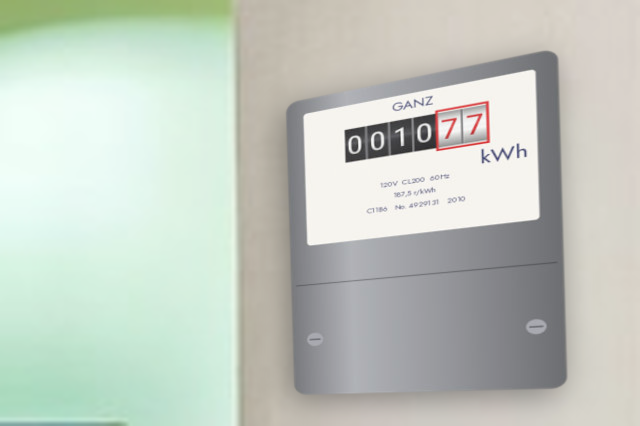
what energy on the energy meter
10.77 kWh
